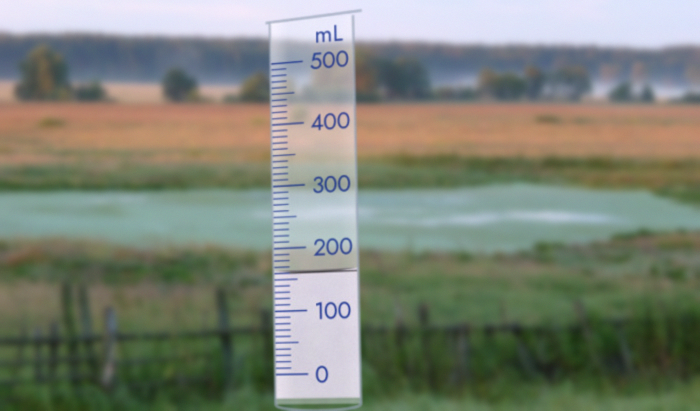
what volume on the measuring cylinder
160 mL
